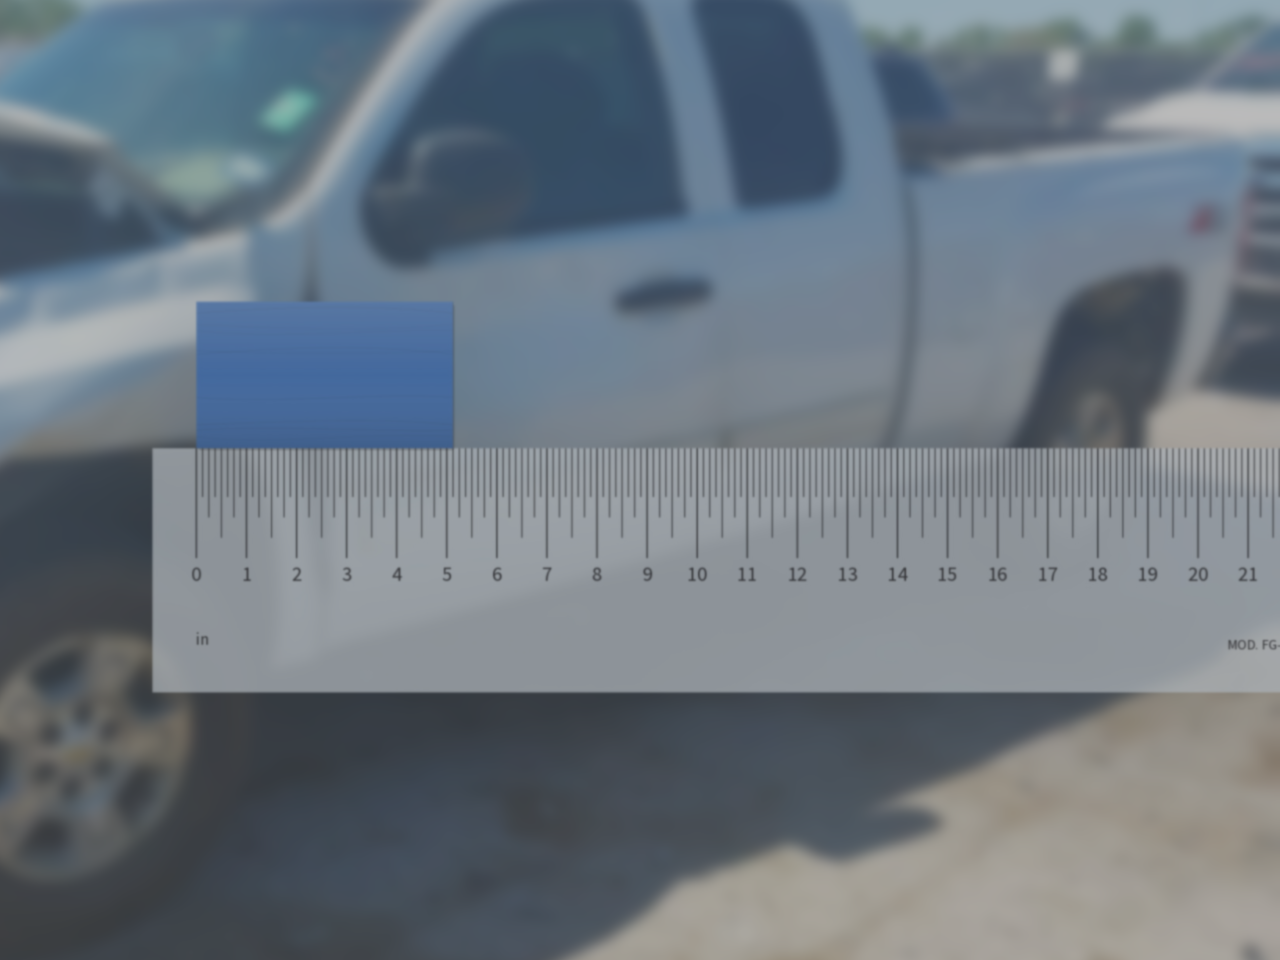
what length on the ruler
5.125 in
